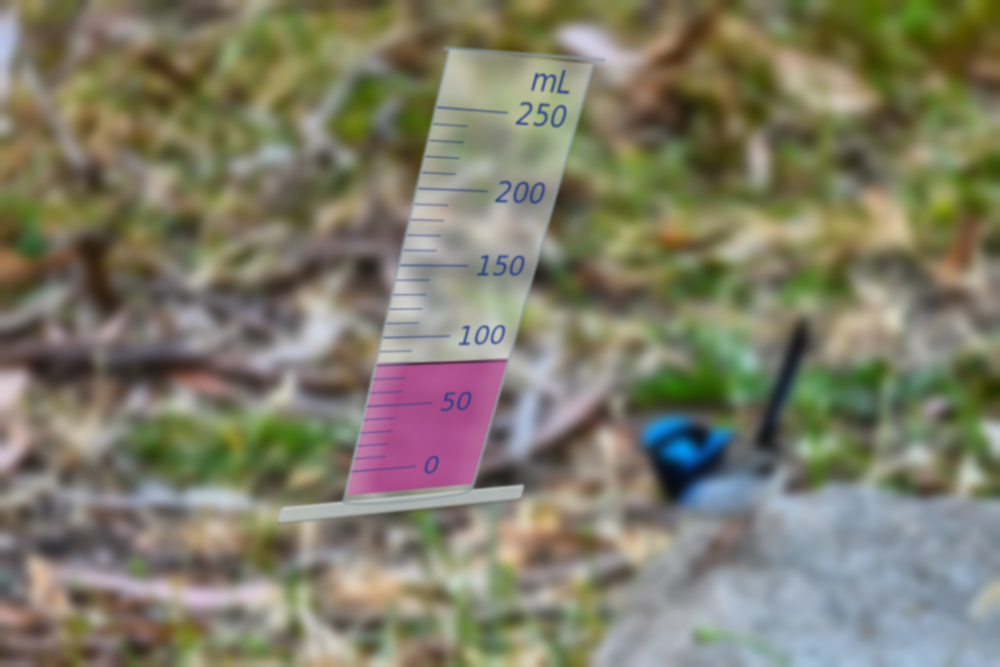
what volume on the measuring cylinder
80 mL
